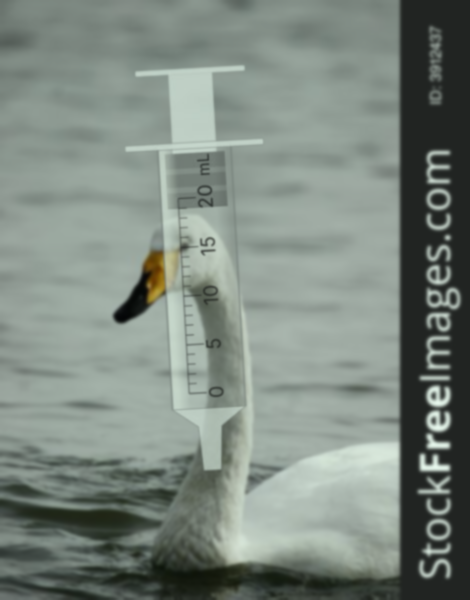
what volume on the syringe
19 mL
